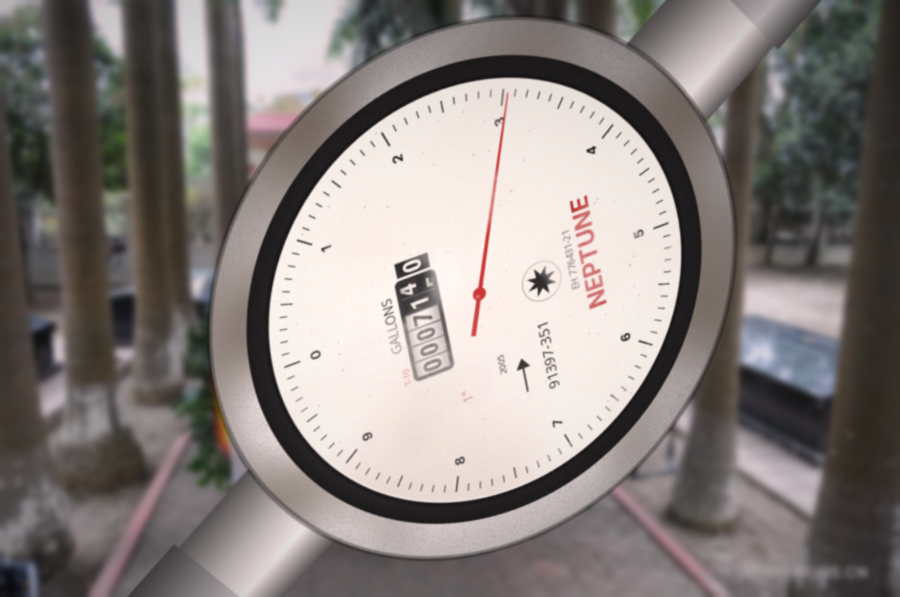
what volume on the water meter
7143.0 gal
